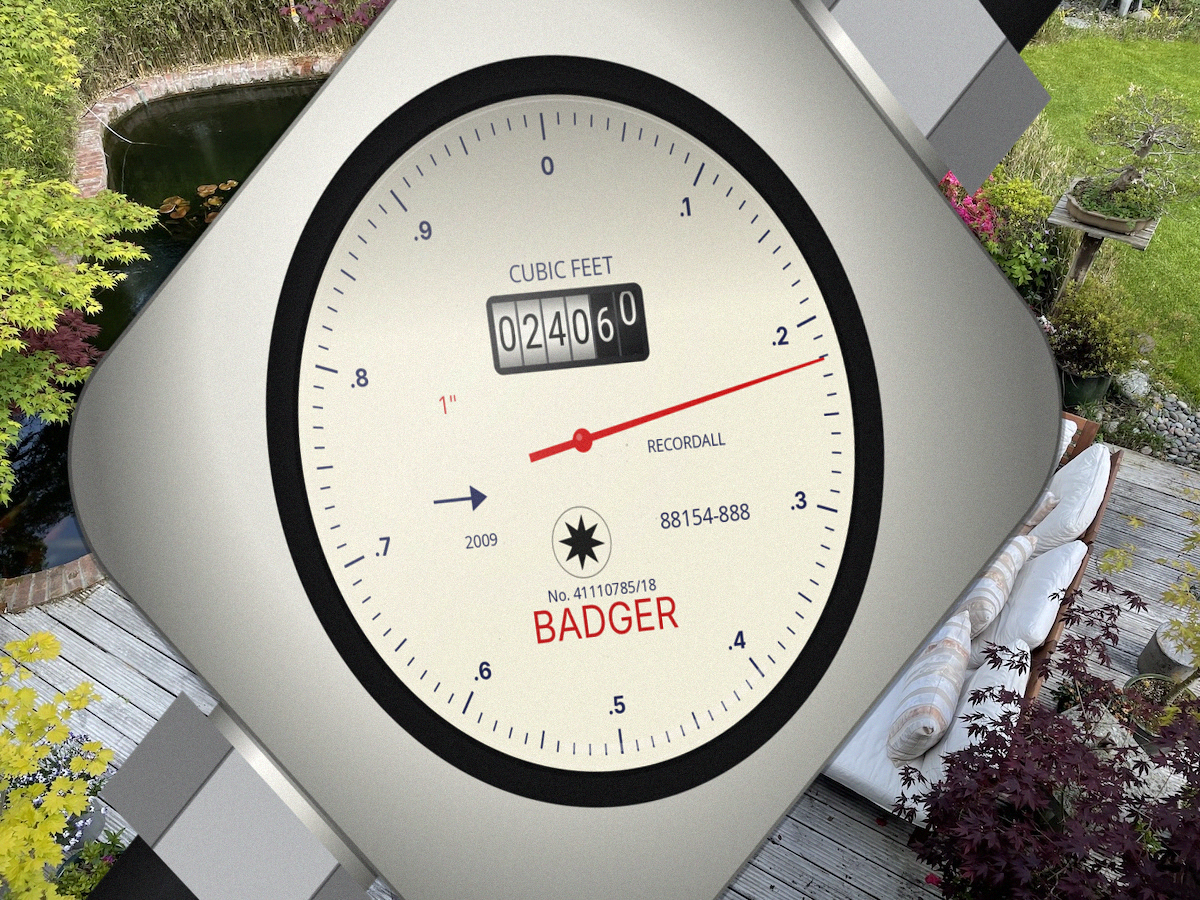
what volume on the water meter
24060.22 ft³
